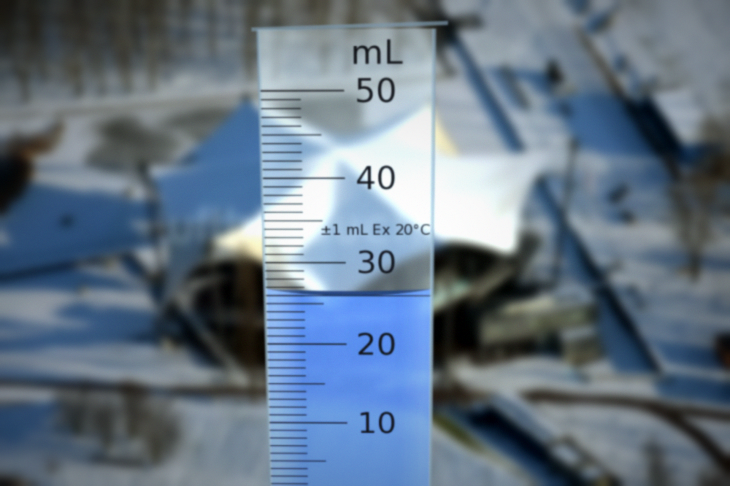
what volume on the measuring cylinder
26 mL
